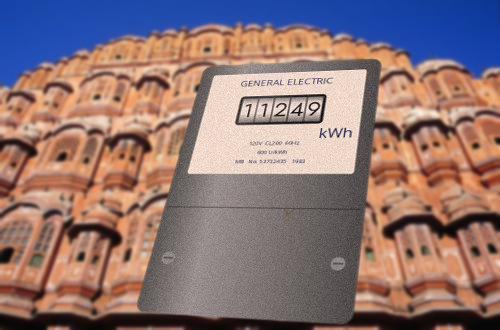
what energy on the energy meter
11249 kWh
